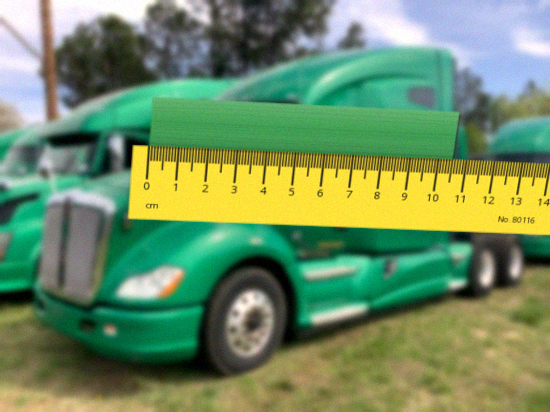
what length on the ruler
10.5 cm
